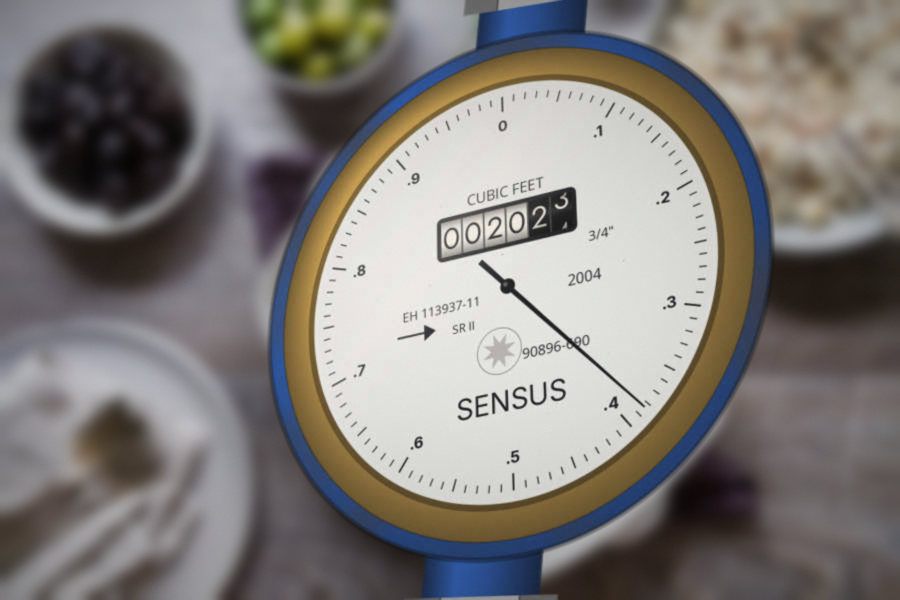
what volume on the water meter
2023.38 ft³
